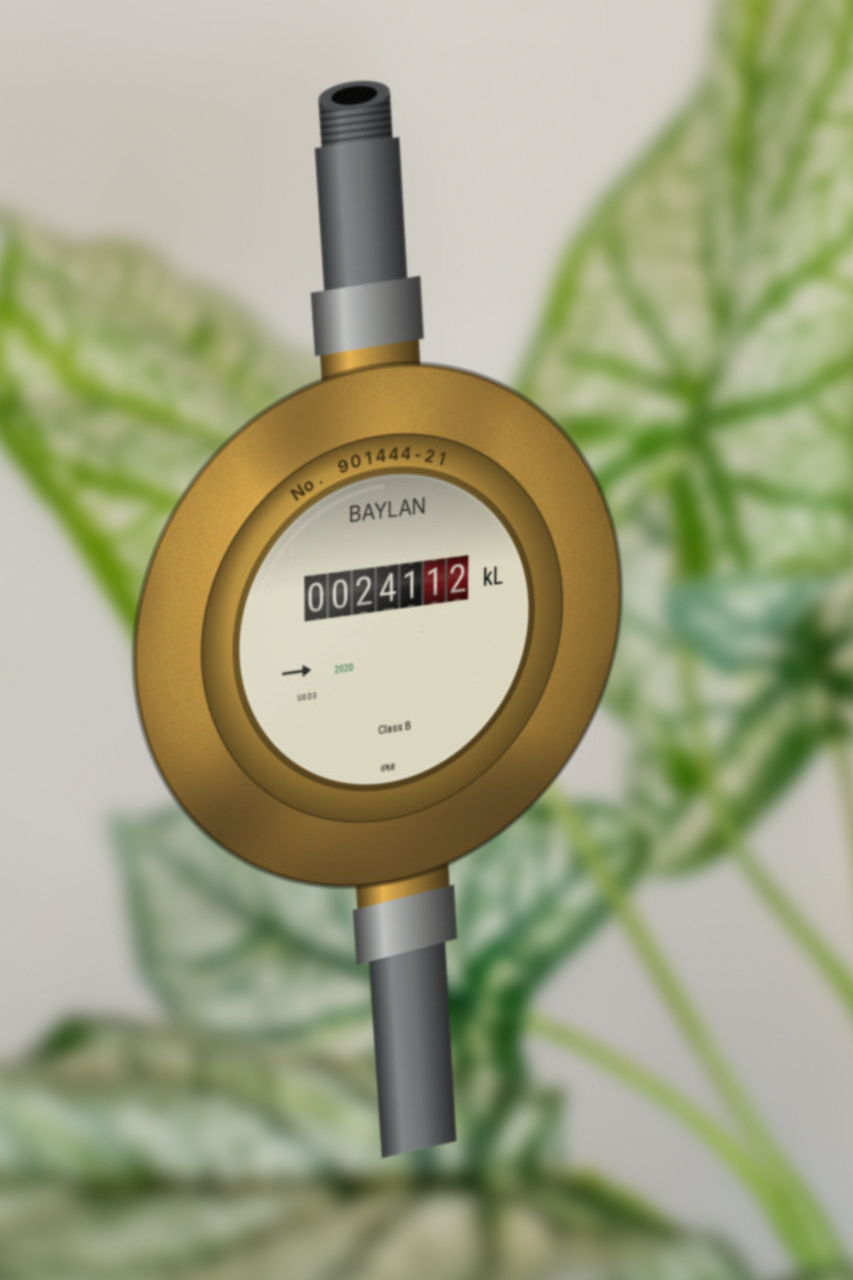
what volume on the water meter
241.12 kL
